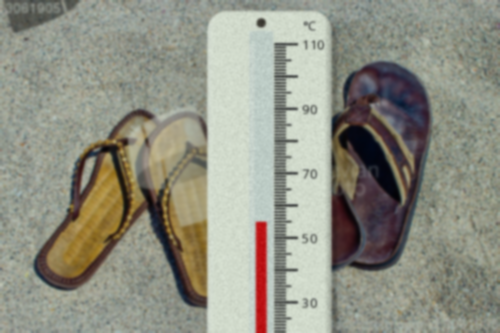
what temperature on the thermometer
55 °C
